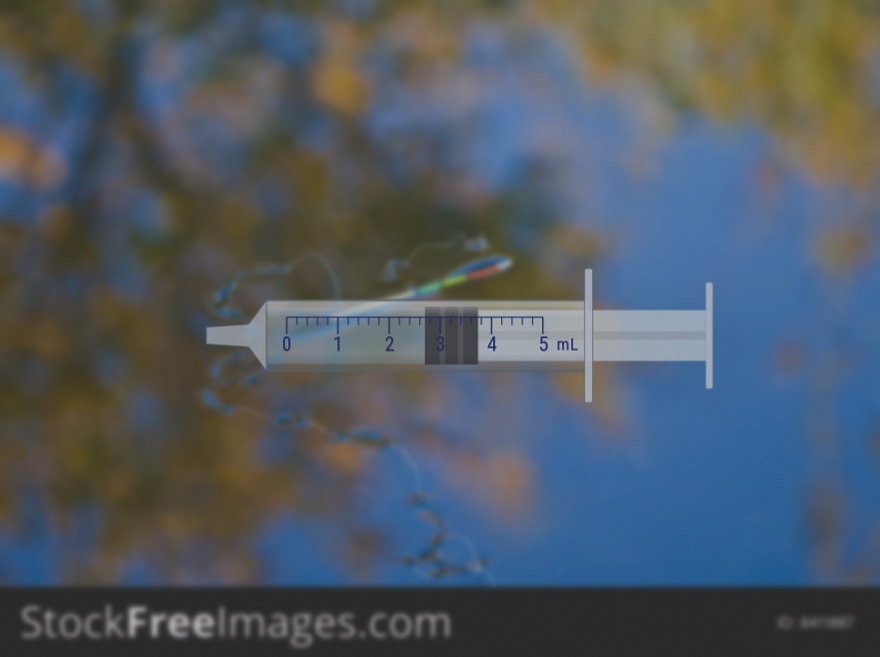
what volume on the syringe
2.7 mL
